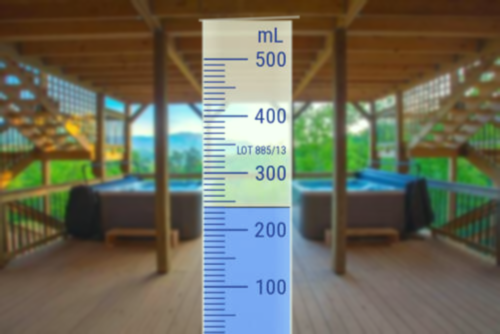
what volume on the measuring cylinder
240 mL
